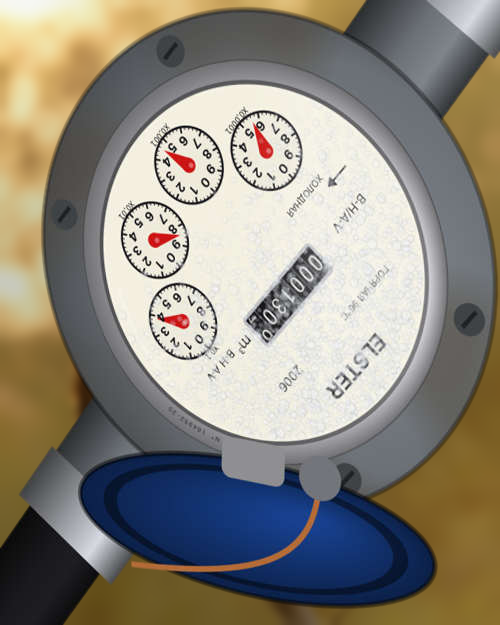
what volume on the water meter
1306.3845 m³
